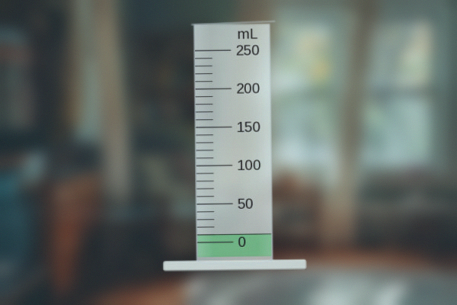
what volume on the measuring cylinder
10 mL
